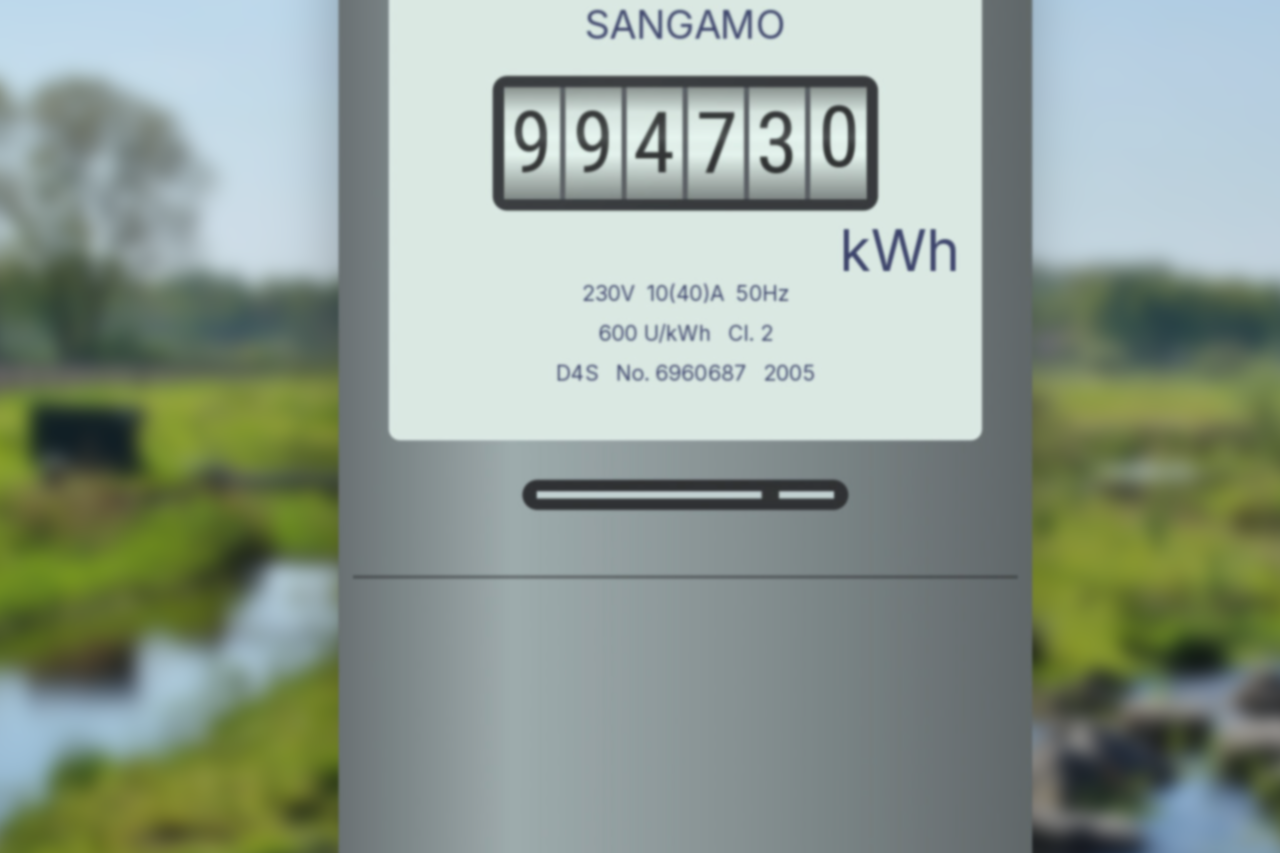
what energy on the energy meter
994730 kWh
